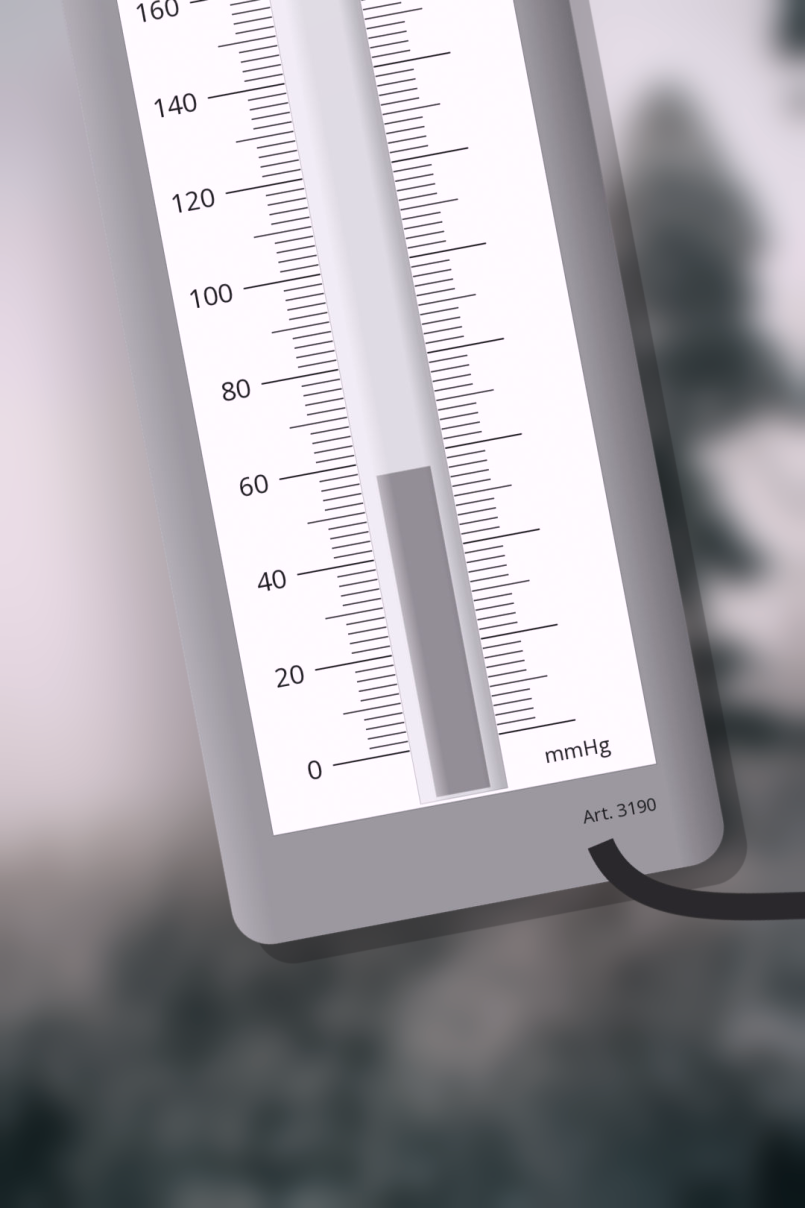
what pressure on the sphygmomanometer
57 mmHg
